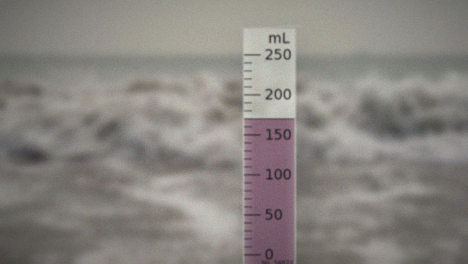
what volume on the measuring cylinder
170 mL
